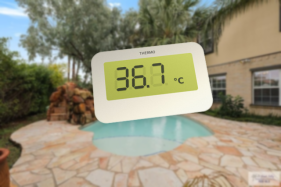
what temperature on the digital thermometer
36.7 °C
